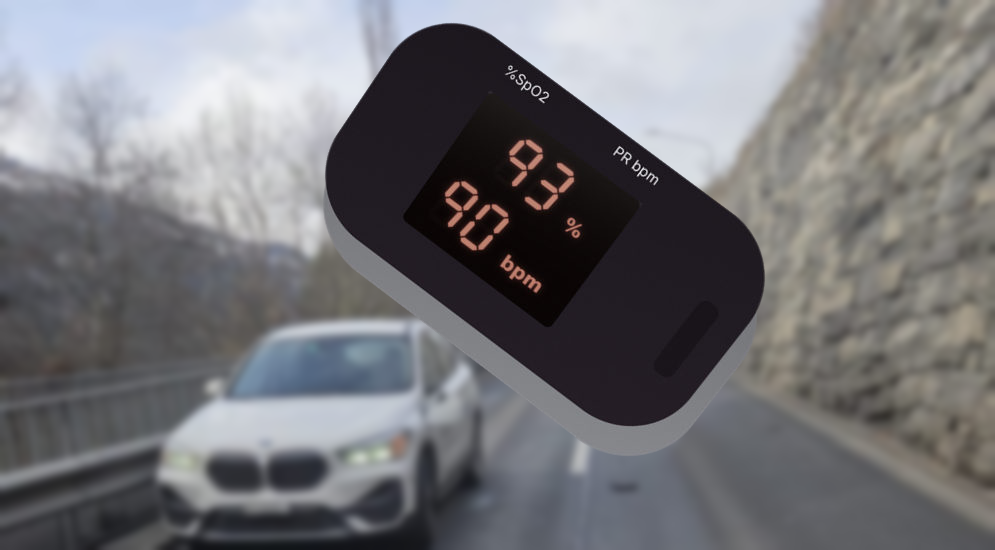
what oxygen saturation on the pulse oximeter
93 %
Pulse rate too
90 bpm
